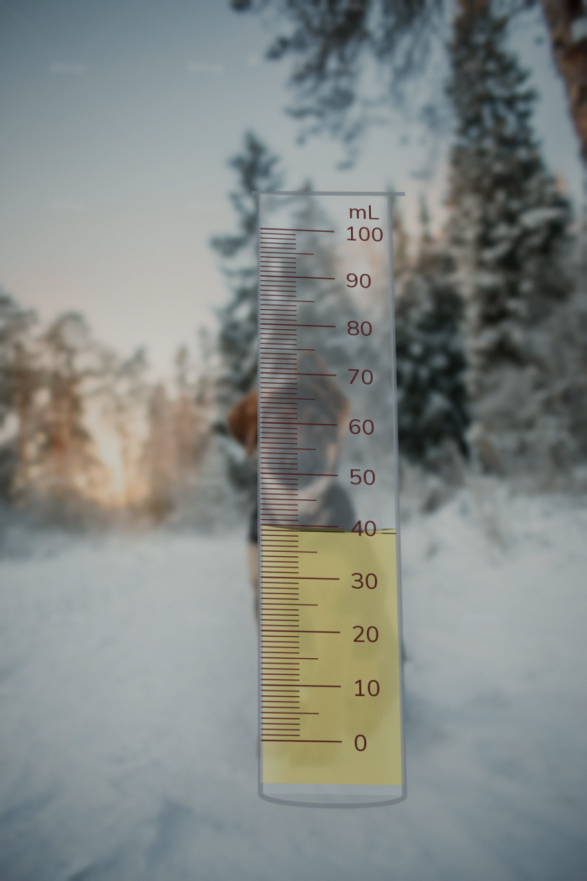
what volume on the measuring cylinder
39 mL
